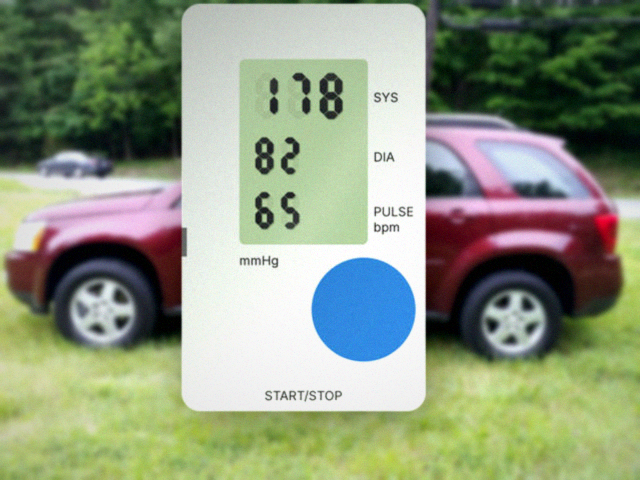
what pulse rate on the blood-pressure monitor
65 bpm
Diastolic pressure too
82 mmHg
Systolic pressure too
178 mmHg
